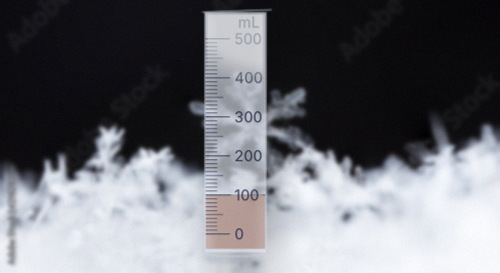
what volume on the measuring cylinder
100 mL
